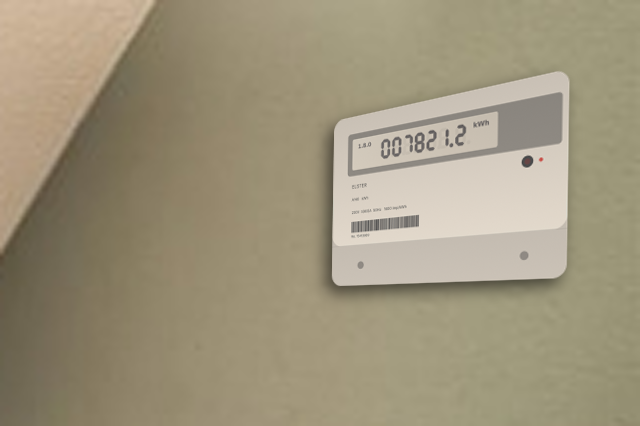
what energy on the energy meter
7821.2 kWh
